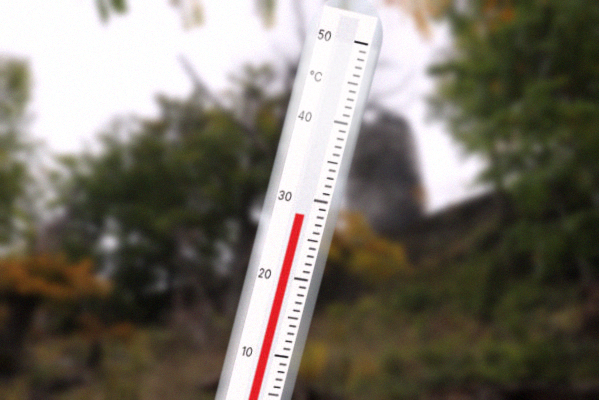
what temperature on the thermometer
28 °C
